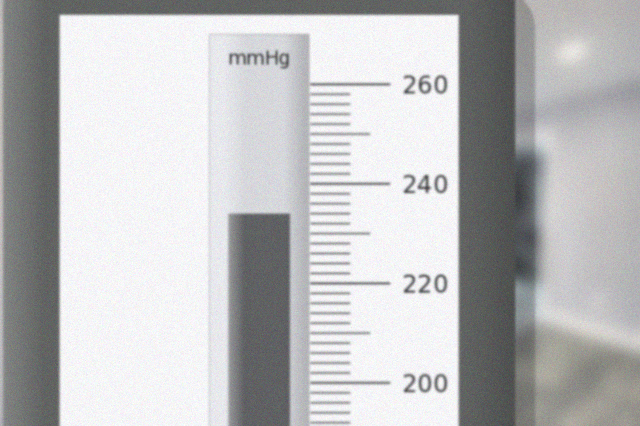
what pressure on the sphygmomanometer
234 mmHg
